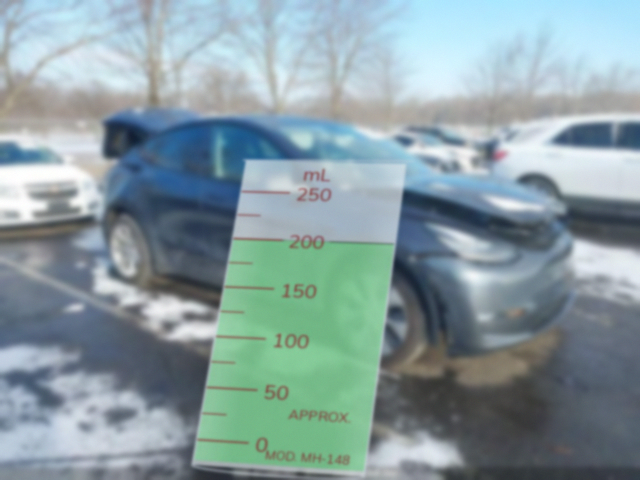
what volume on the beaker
200 mL
